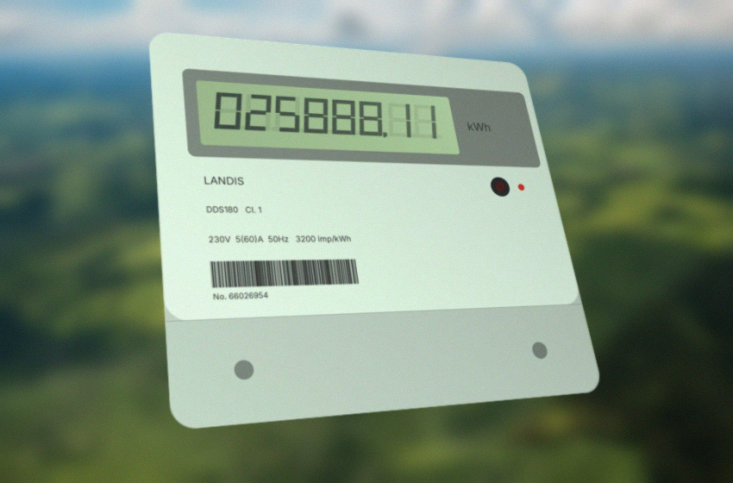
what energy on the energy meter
25888.11 kWh
